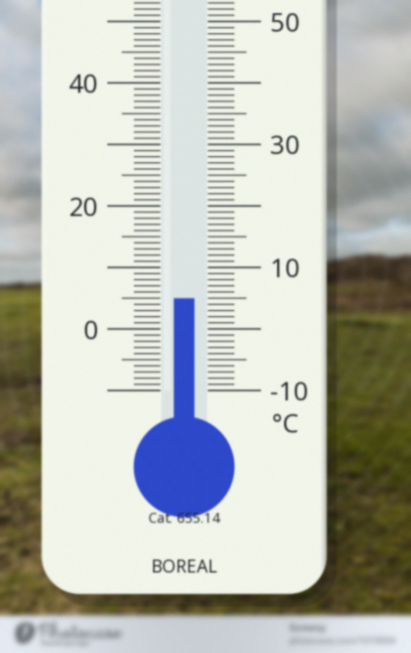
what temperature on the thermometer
5 °C
